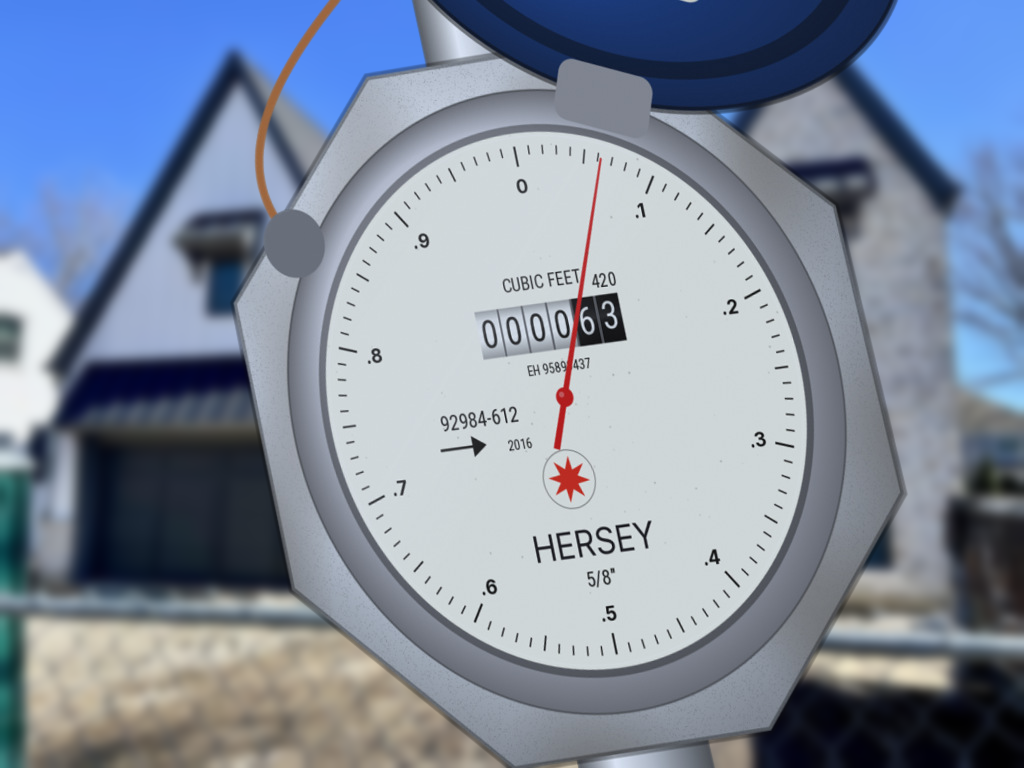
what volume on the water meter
63.06 ft³
